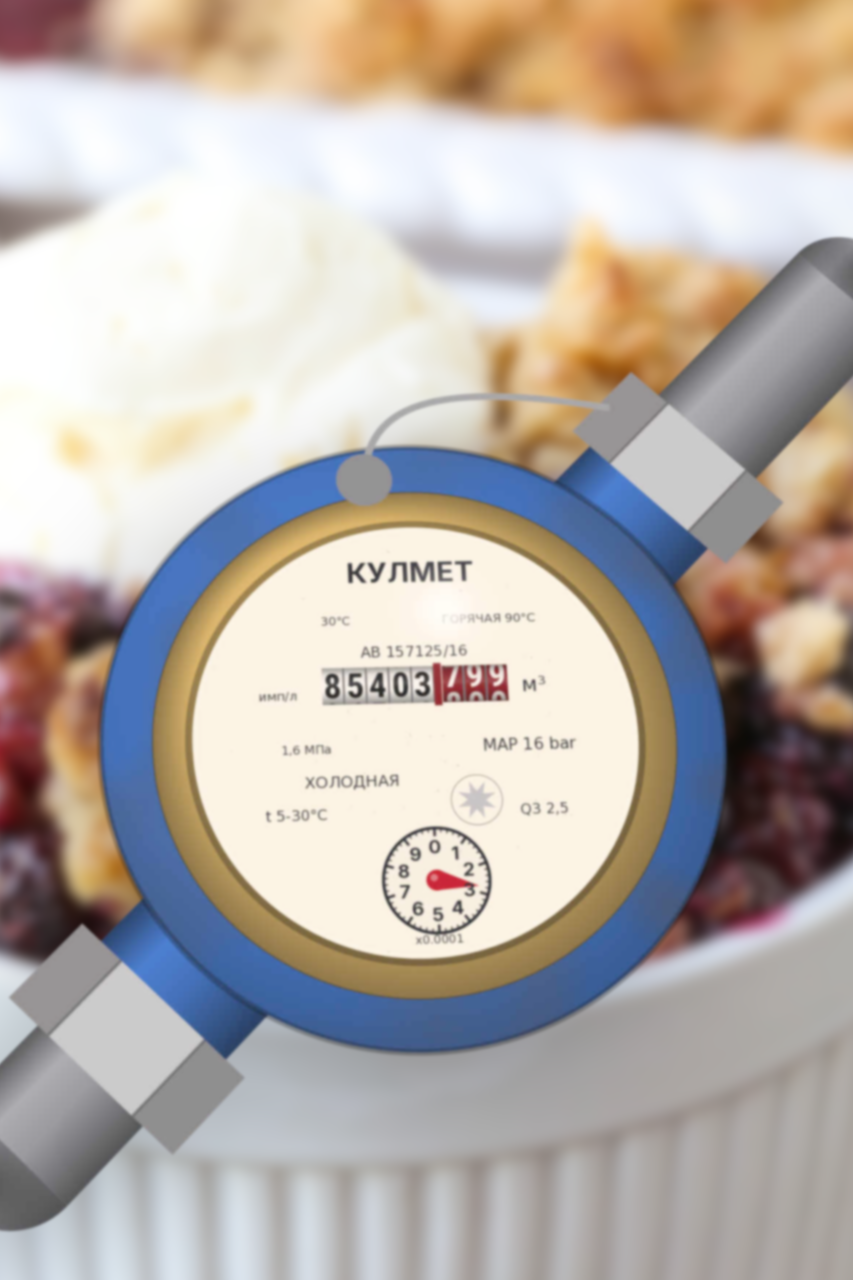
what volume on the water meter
85403.7992 m³
